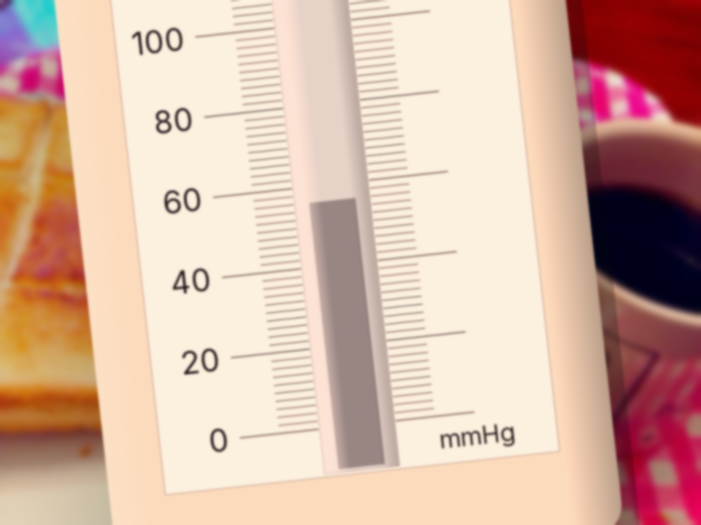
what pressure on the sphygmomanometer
56 mmHg
